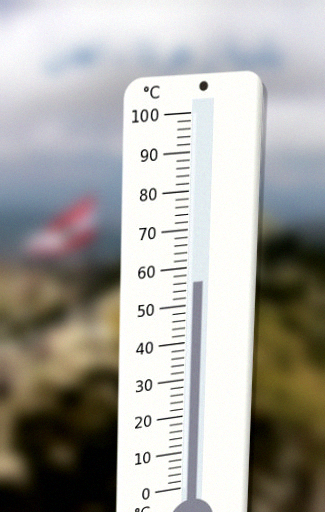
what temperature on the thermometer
56 °C
